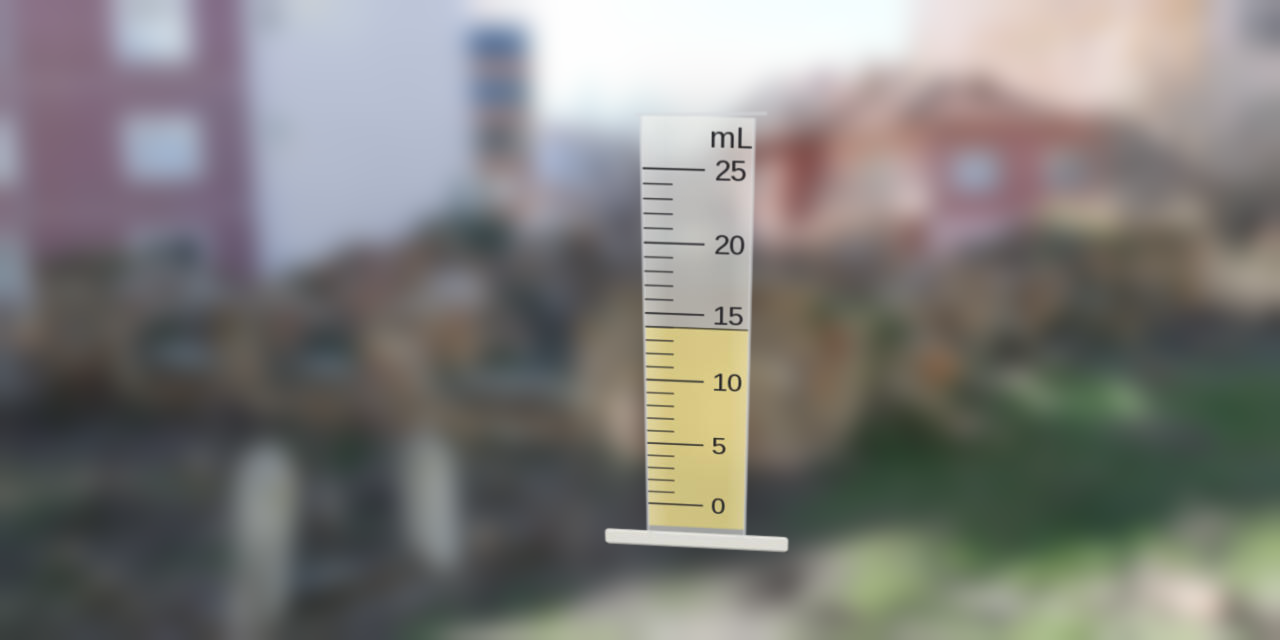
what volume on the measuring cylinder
14 mL
